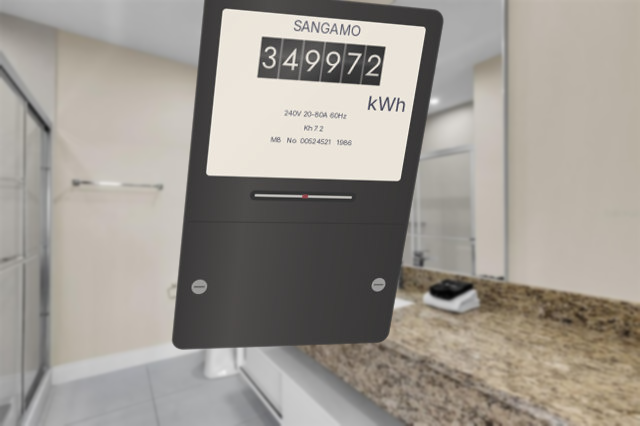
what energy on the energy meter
349972 kWh
